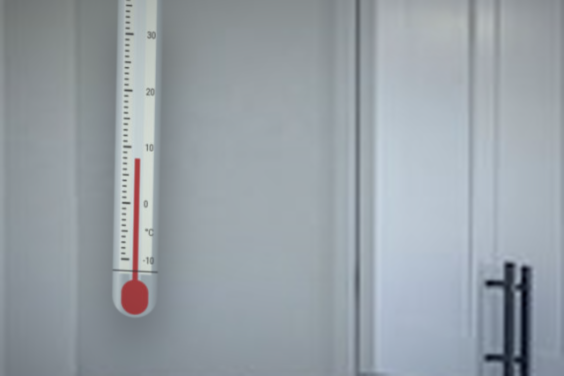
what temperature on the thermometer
8 °C
